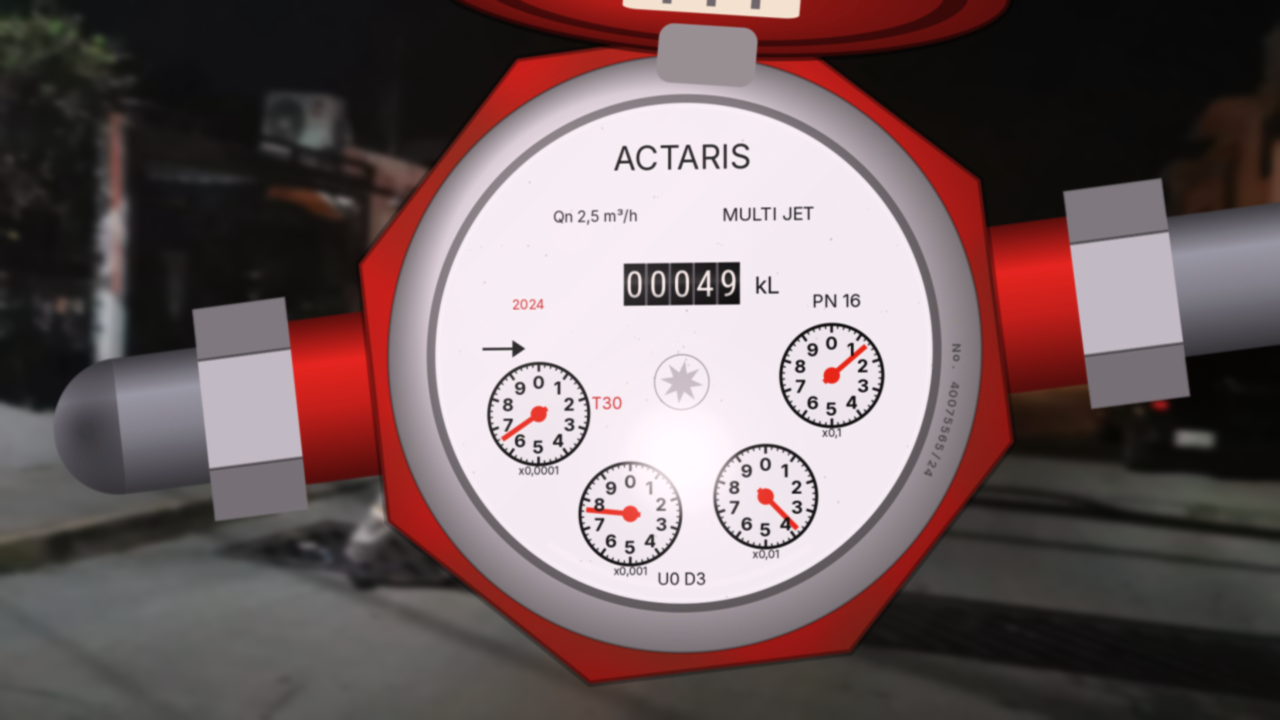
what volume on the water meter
49.1376 kL
